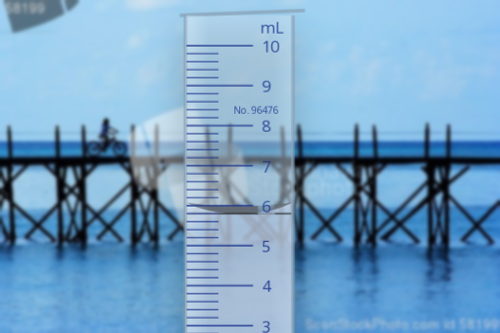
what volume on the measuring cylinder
5.8 mL
